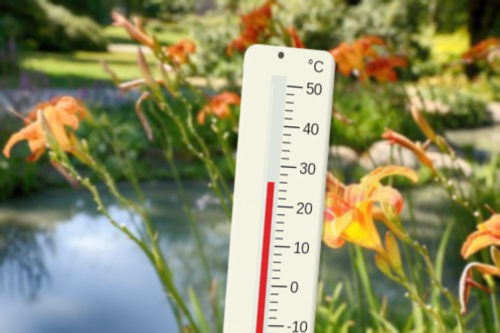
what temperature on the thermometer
26 °C
